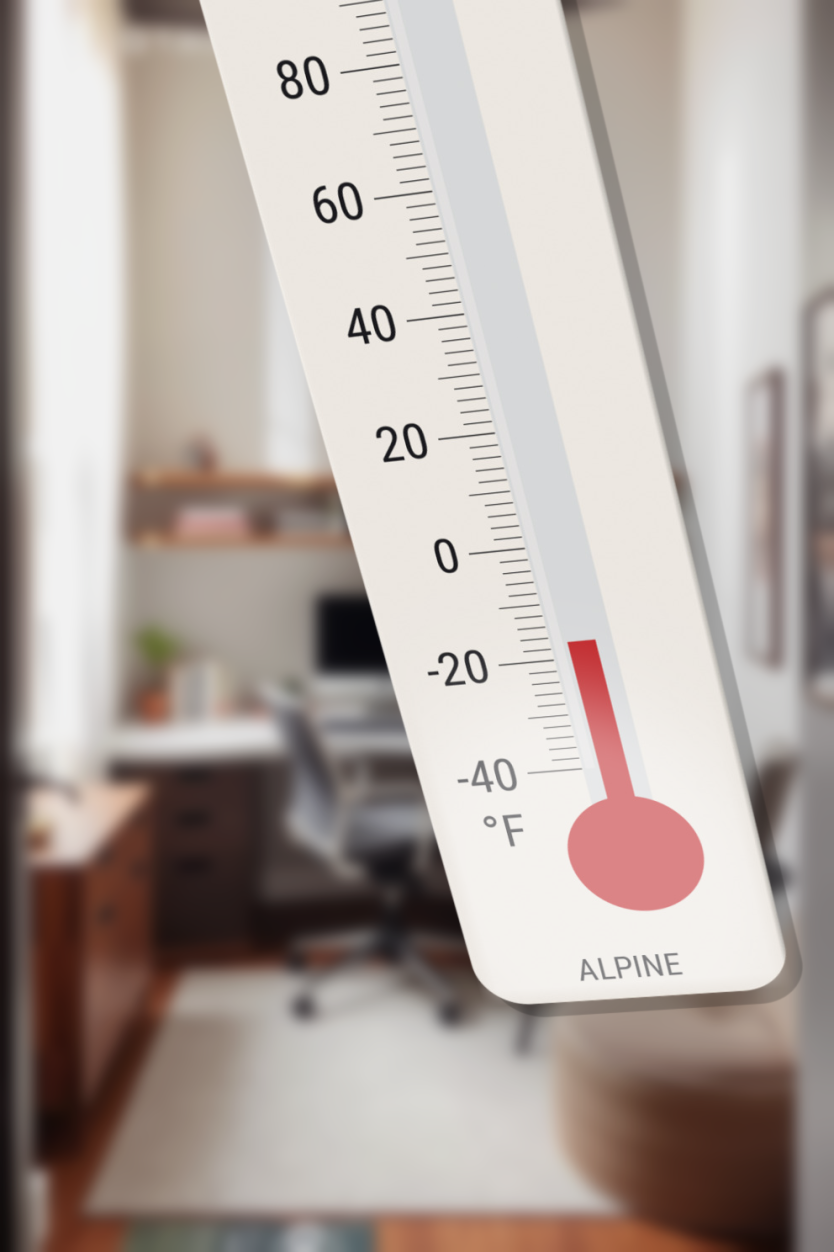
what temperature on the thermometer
-17 °F
